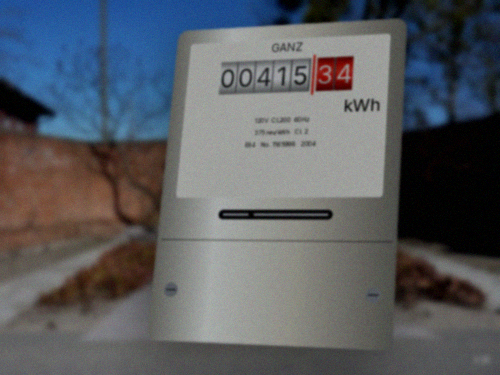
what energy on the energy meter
415.34 kWh
